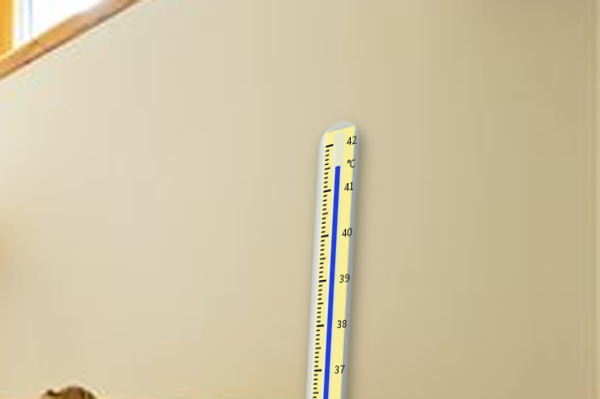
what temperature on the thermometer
41.5 °C
